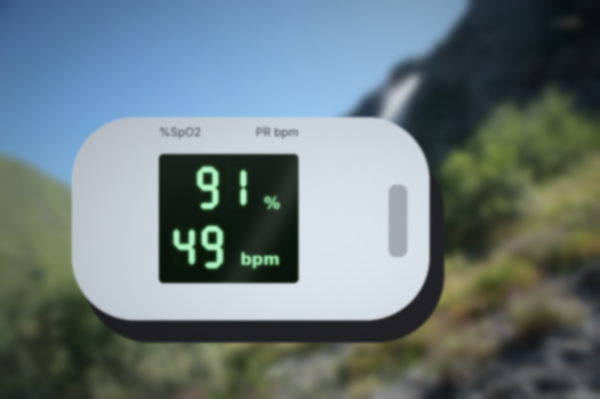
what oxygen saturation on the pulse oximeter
91 %
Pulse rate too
49 bpm
